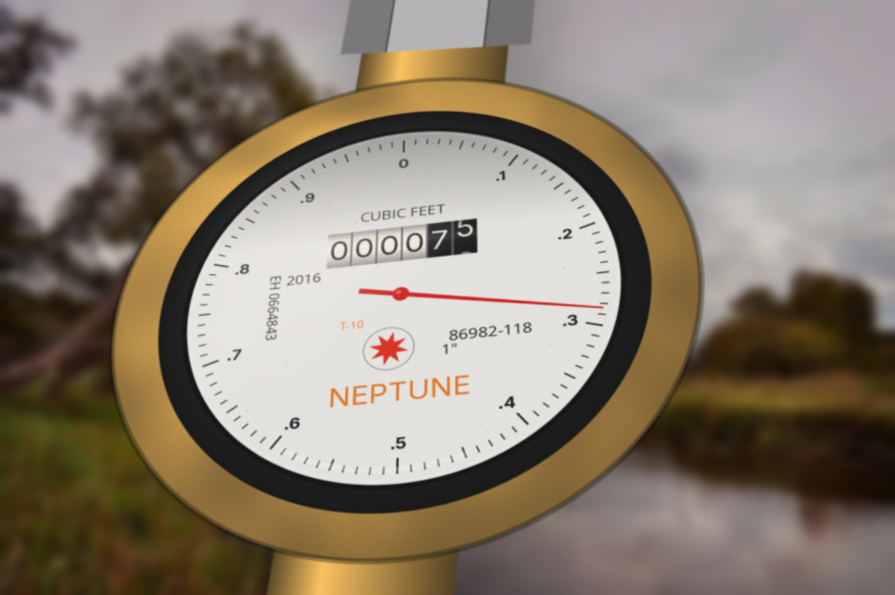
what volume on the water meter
75.28 ft³
